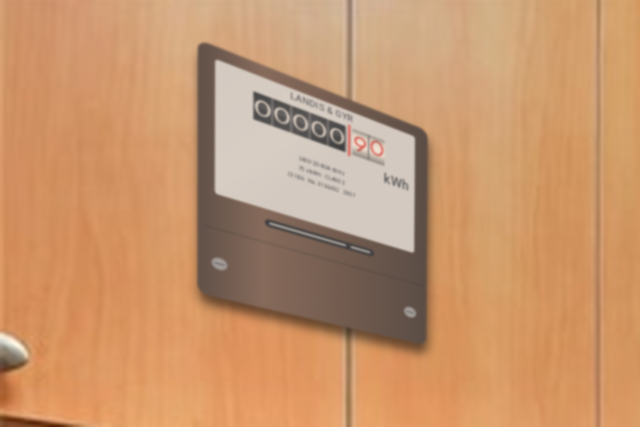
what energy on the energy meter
0.90 kWh
